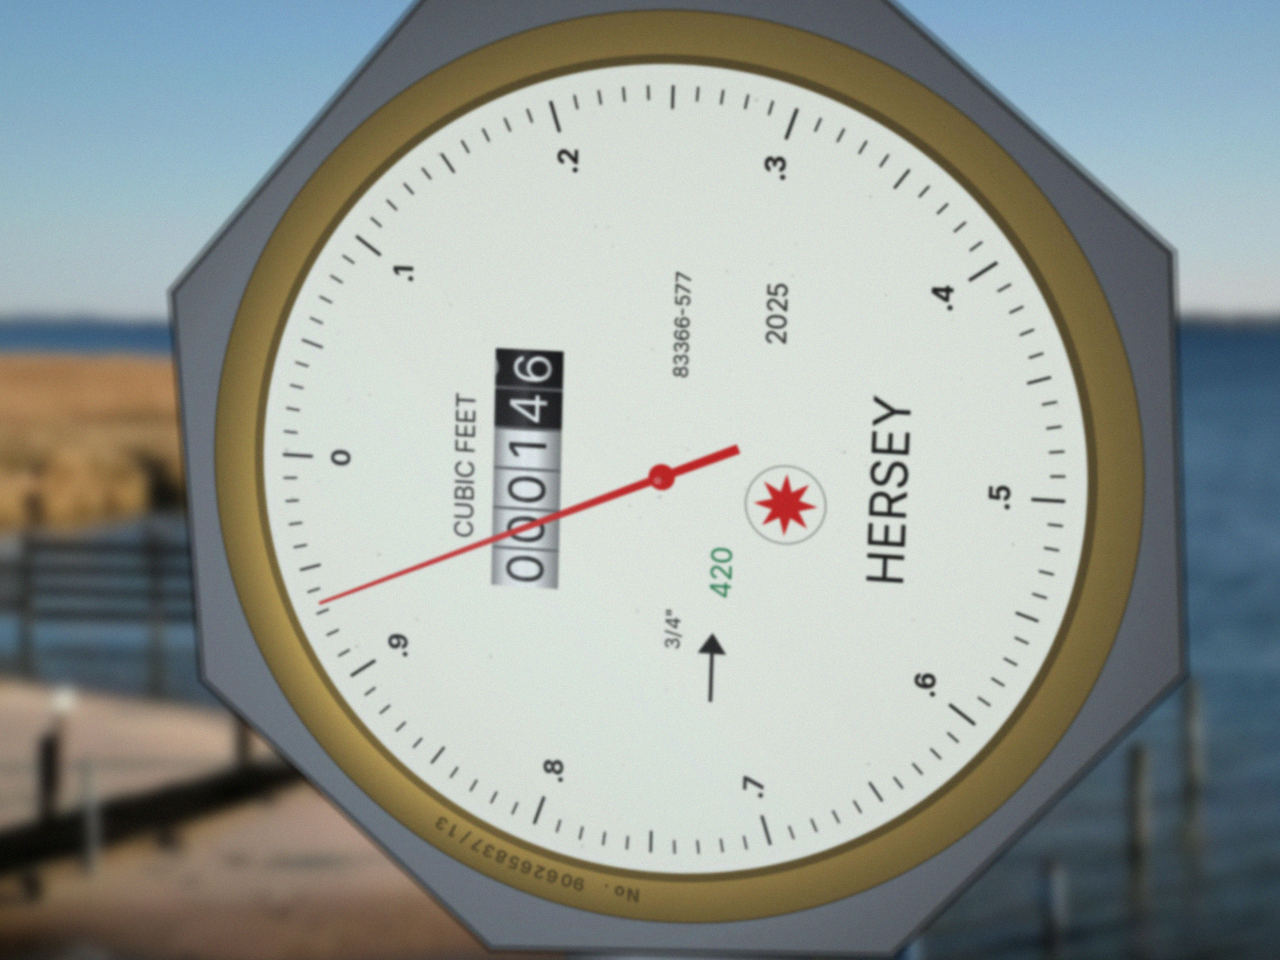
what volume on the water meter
145.93 ft³
